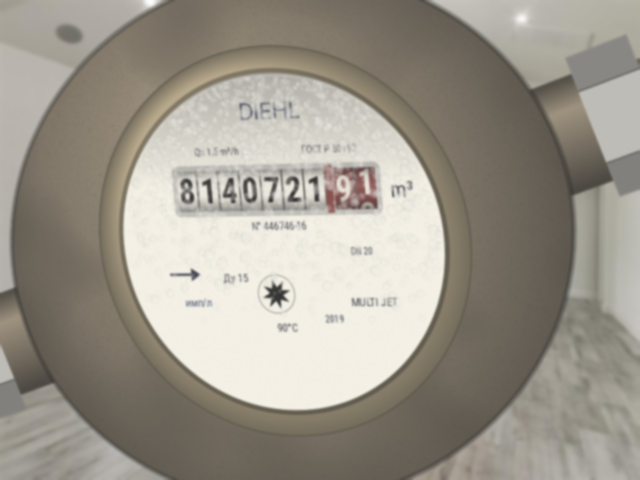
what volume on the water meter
8140721.91 m³
